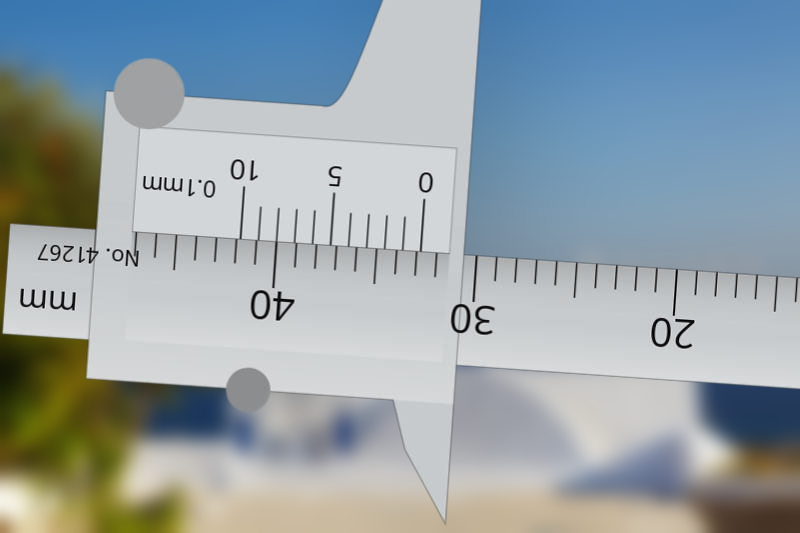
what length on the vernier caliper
32.8 mm
